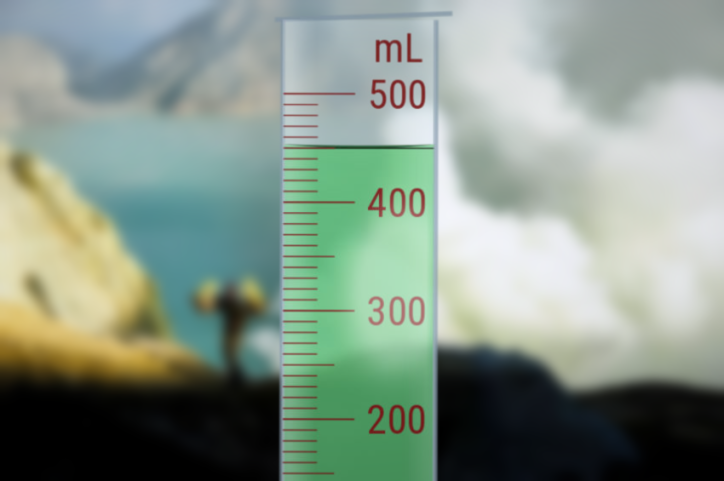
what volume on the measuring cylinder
450 mL
